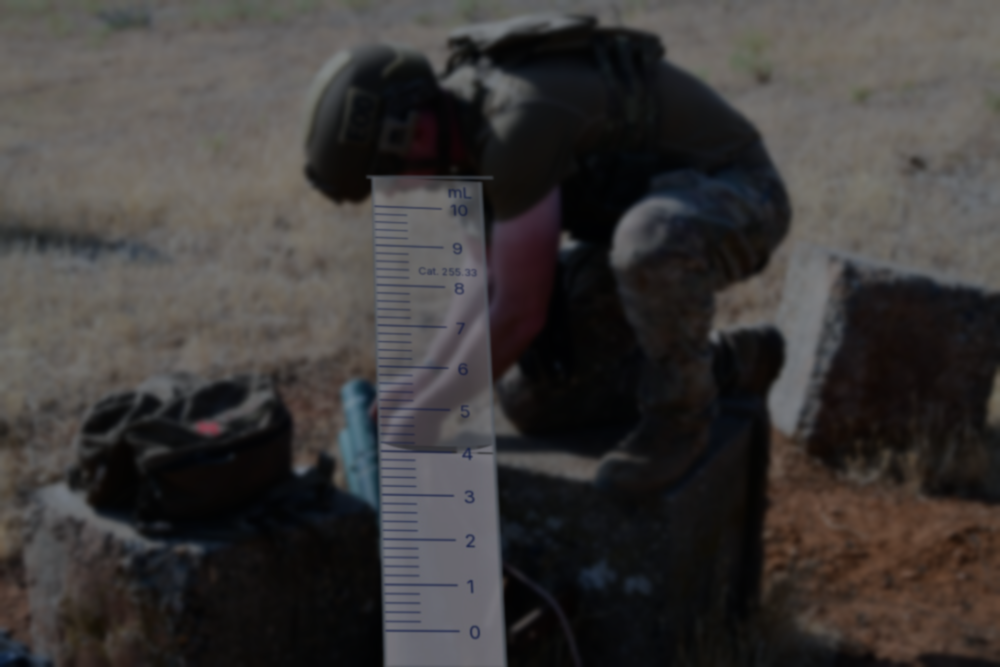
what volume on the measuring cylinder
4 mL
